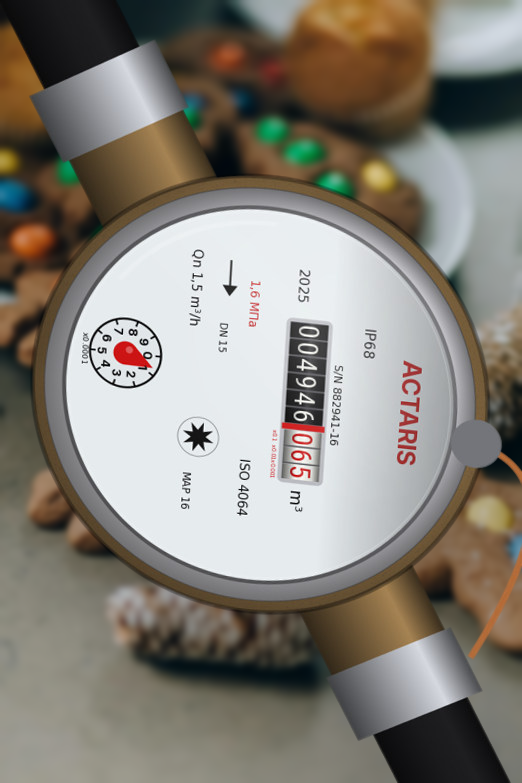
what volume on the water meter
4946.0650 m³
